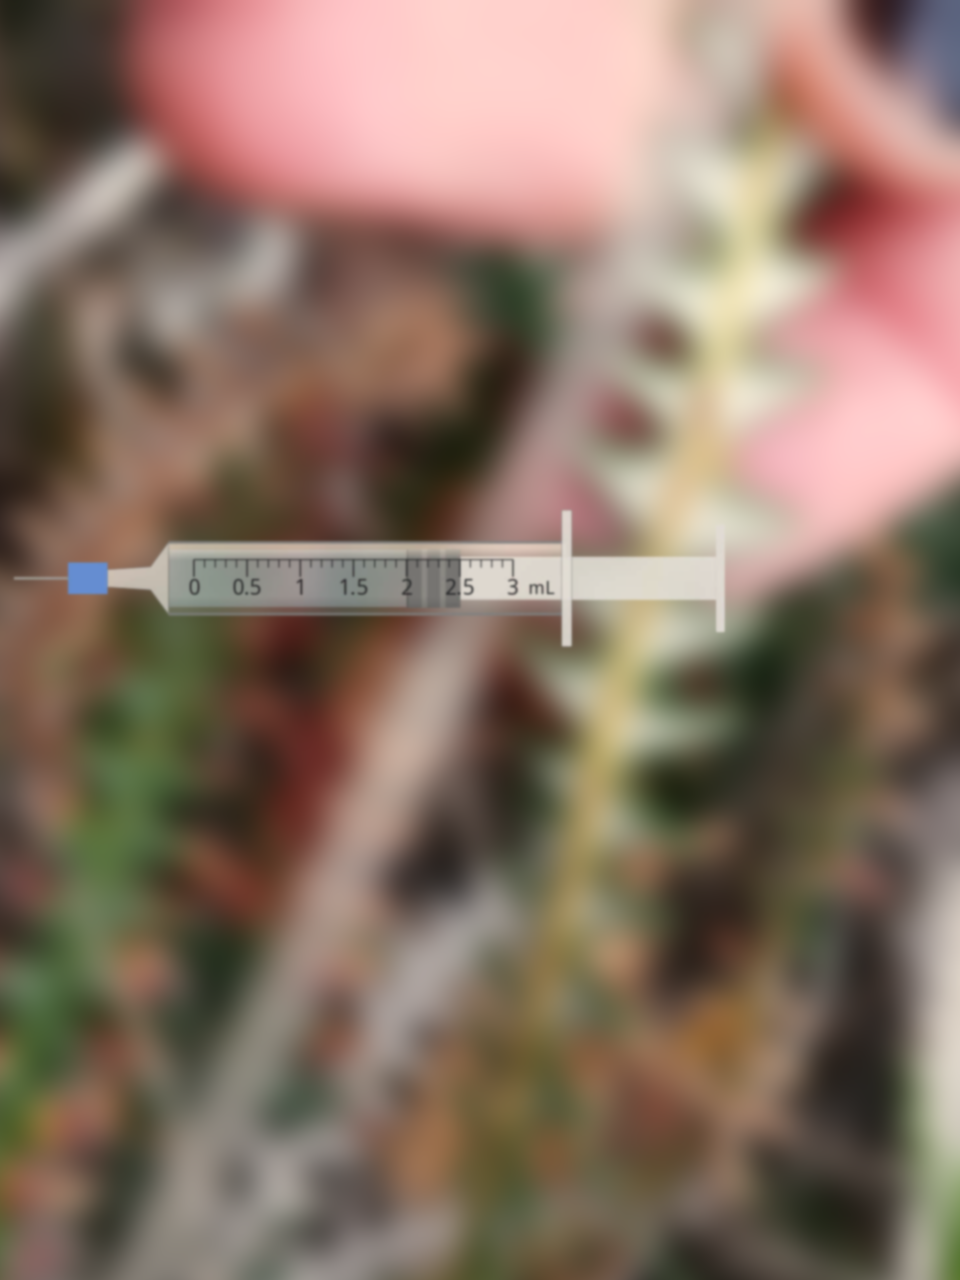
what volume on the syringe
2 mL
